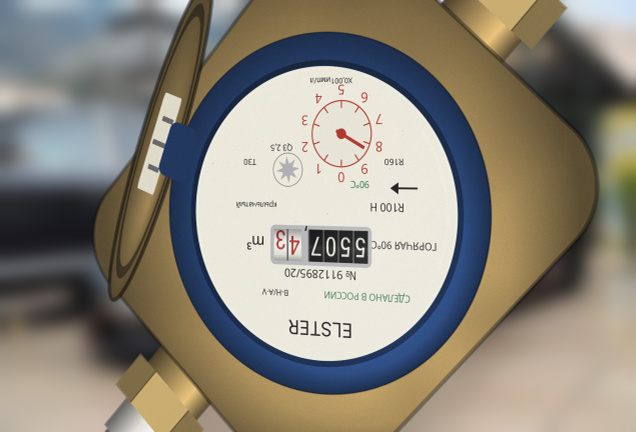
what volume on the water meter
5507.428 m³
